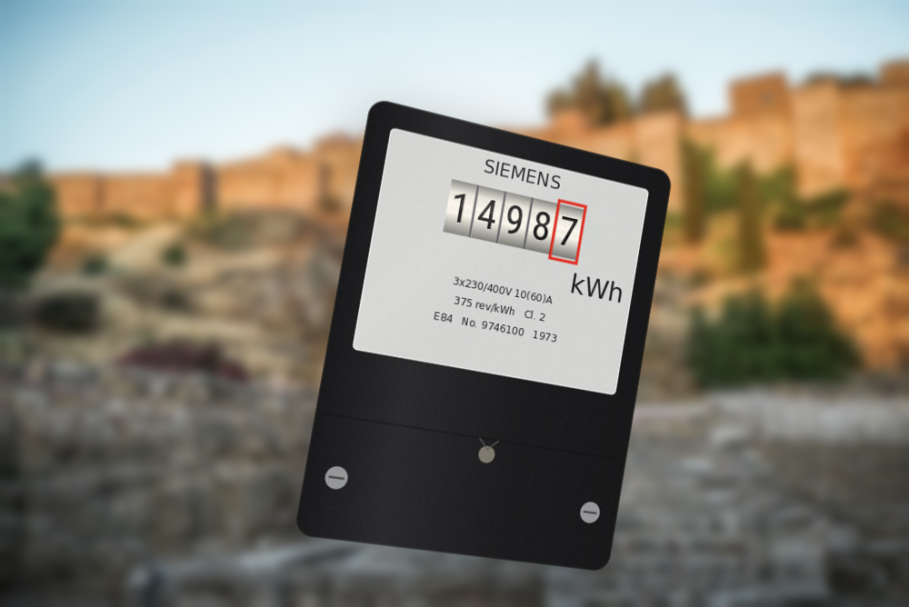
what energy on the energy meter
1498.7 kWh
